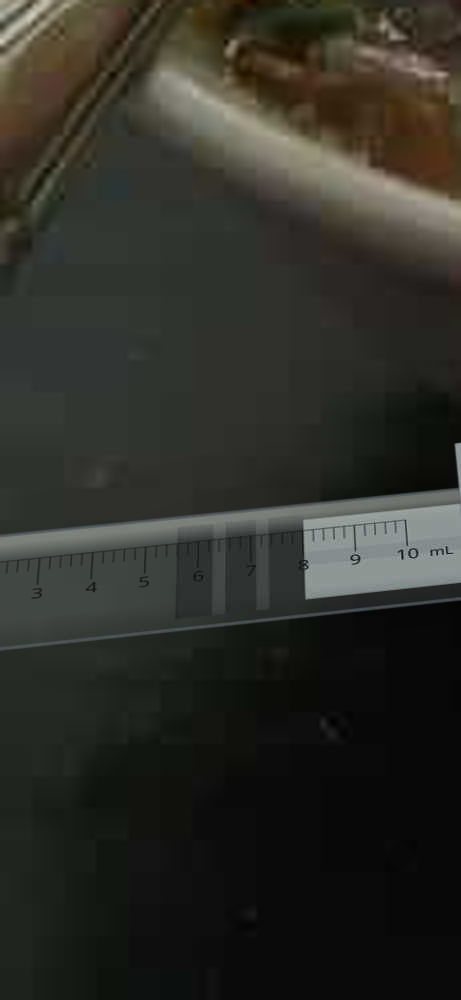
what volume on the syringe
5.6 mL
